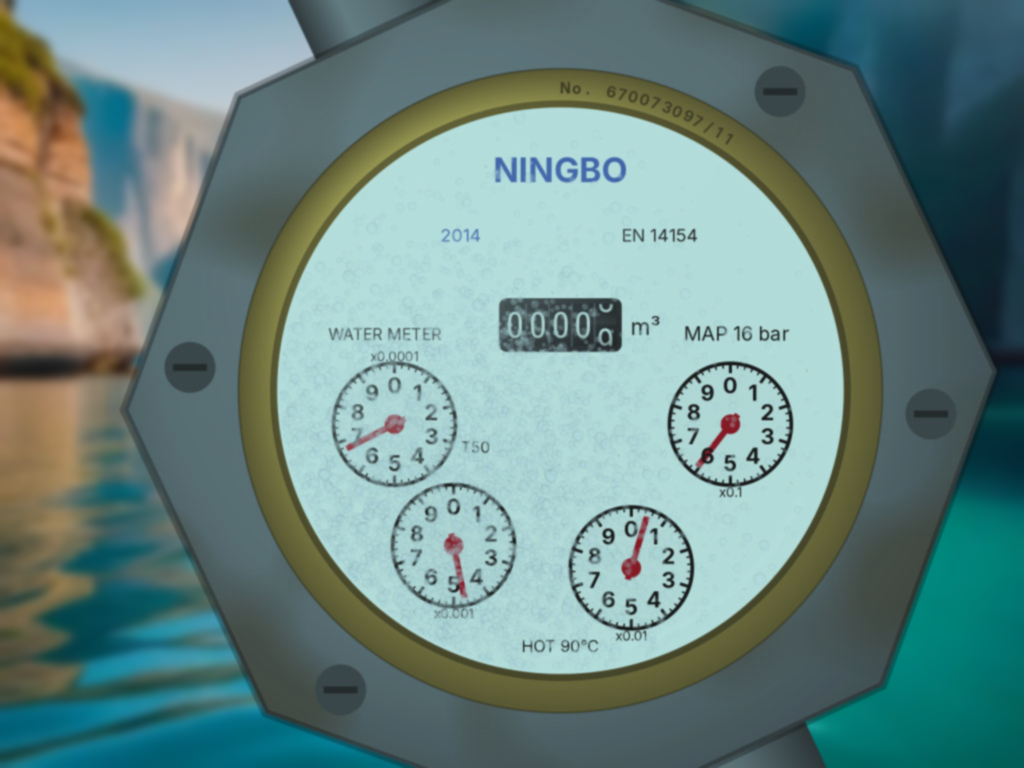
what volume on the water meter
8.6046 m³
